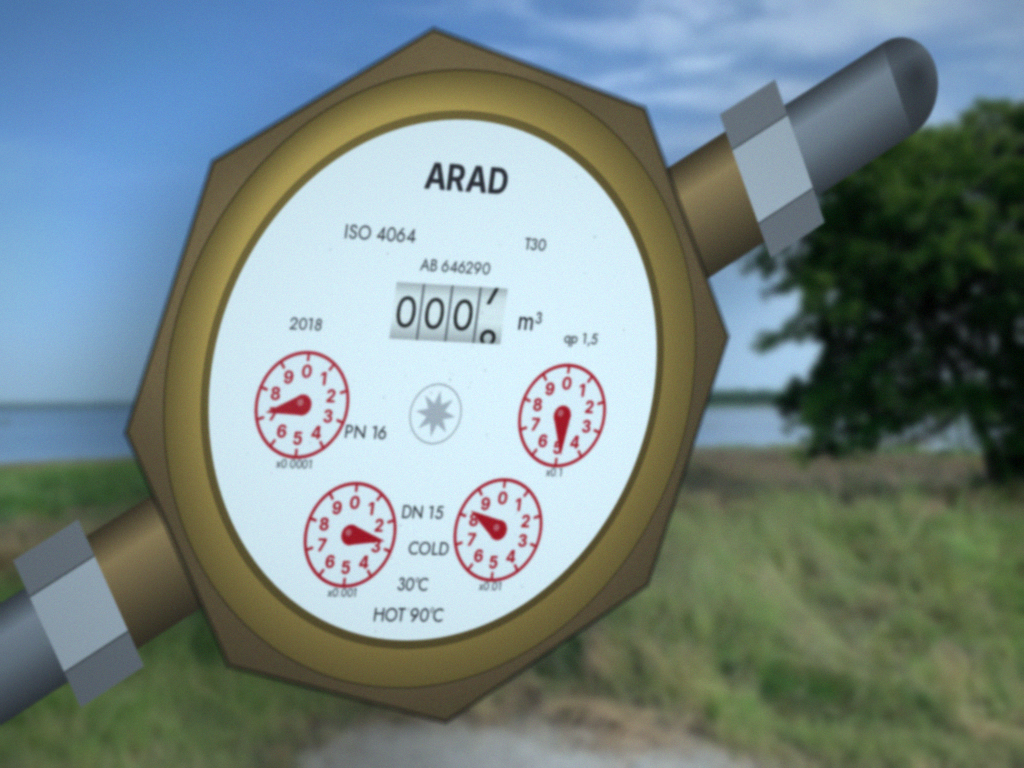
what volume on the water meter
7.4827 m³
